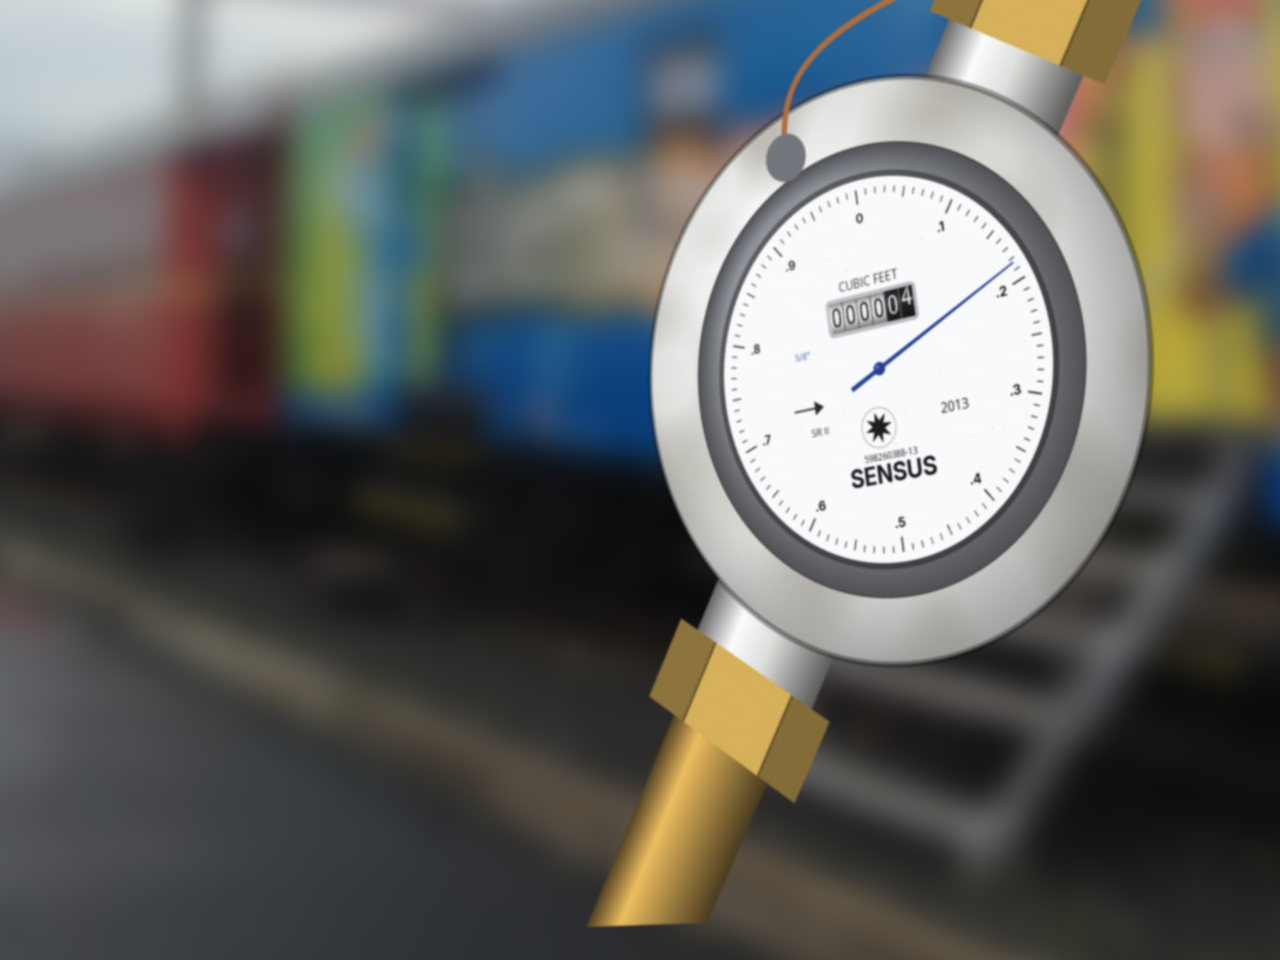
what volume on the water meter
4.18 ft³
